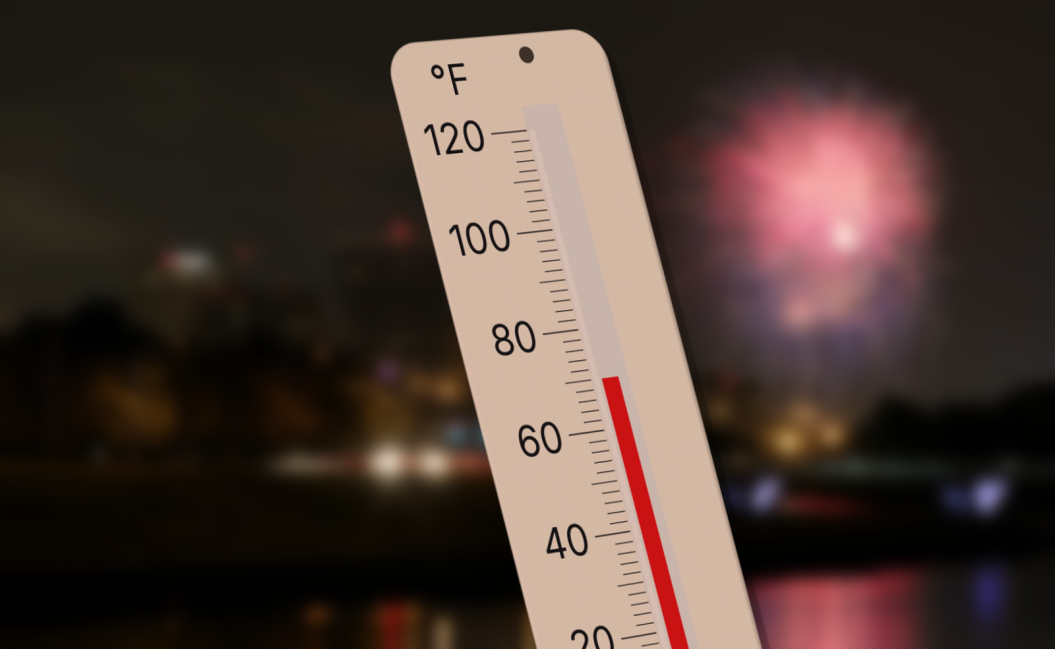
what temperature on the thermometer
70 °F
